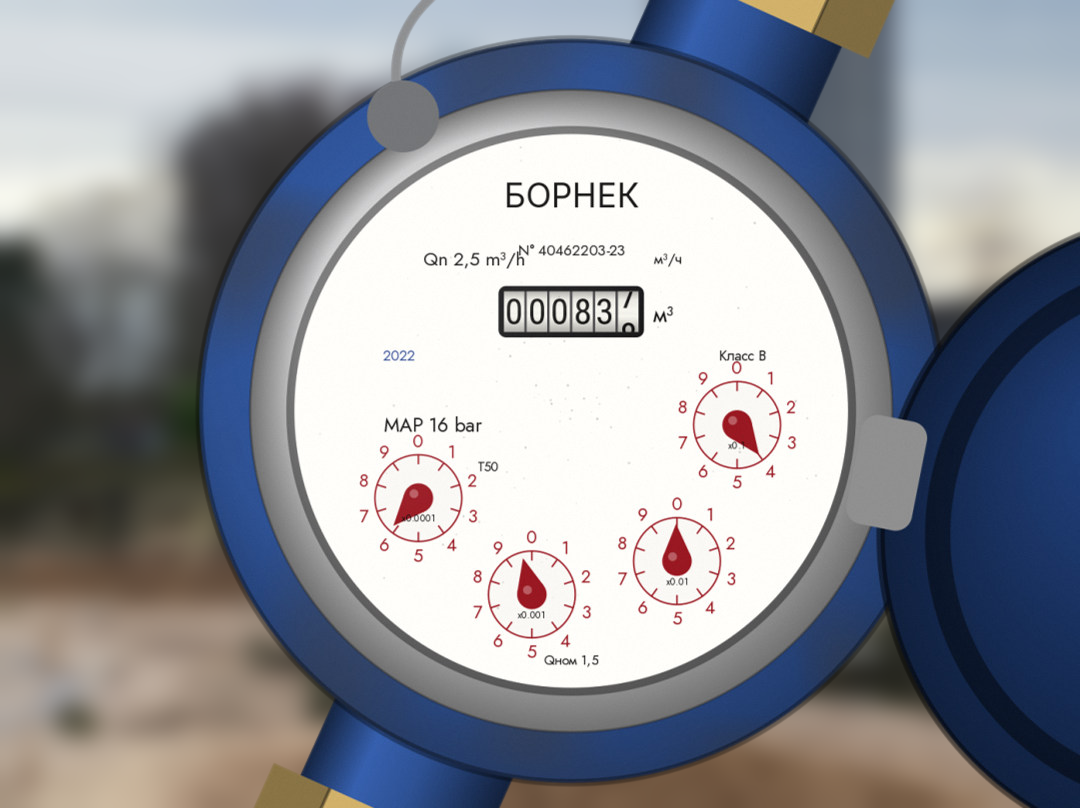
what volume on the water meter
837.3996 m³
